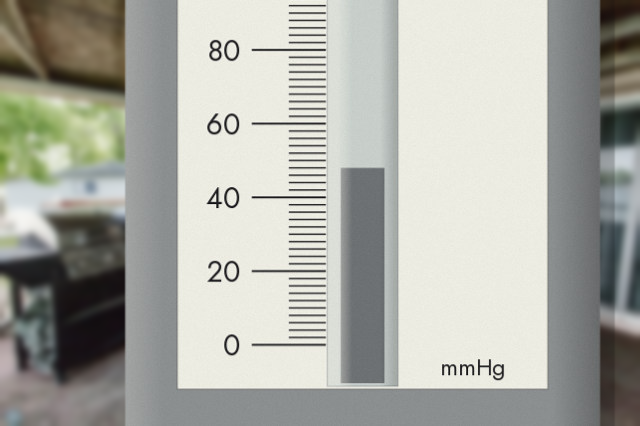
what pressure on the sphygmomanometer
48 mmHg
